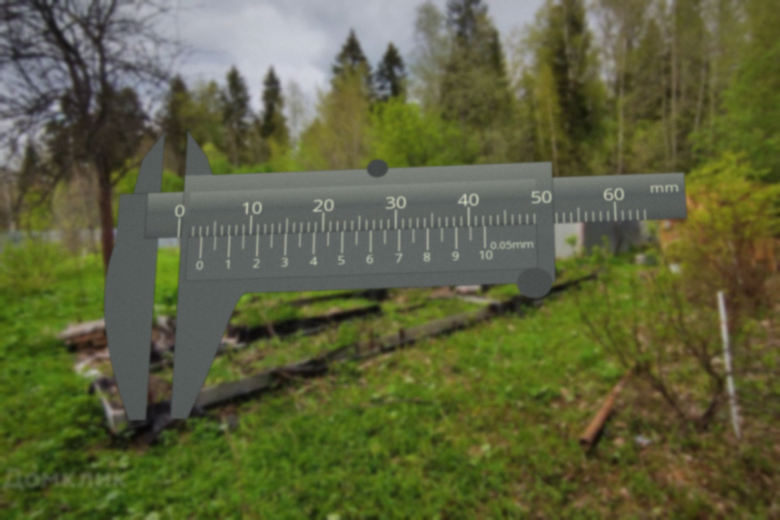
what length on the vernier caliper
3.2 mm
